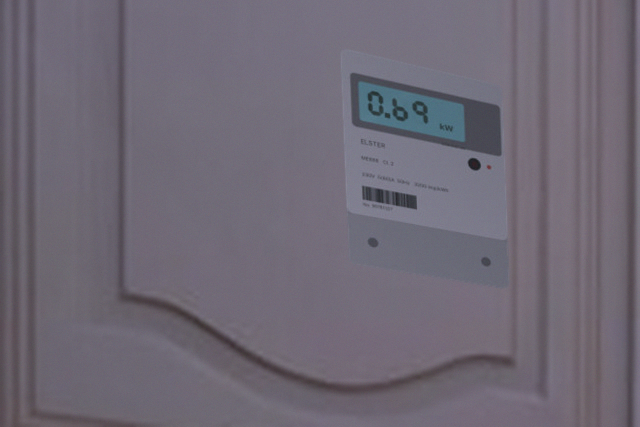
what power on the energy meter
0.69 kW
